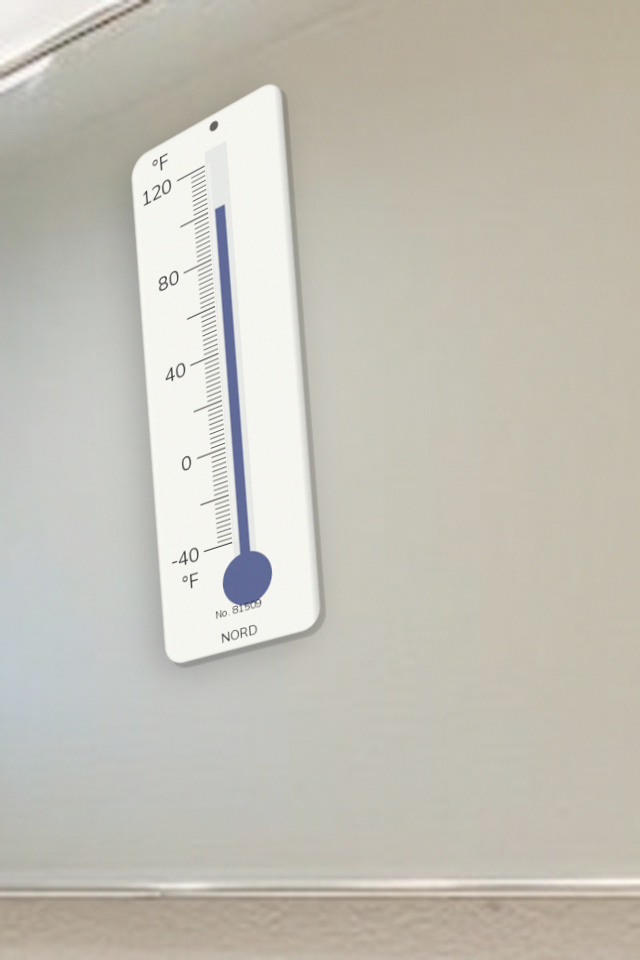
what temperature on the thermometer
100 °F
